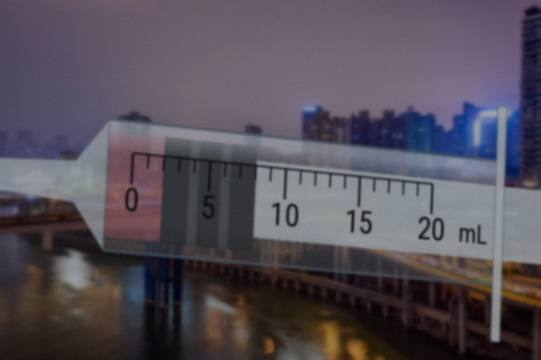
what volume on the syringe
2 mL
